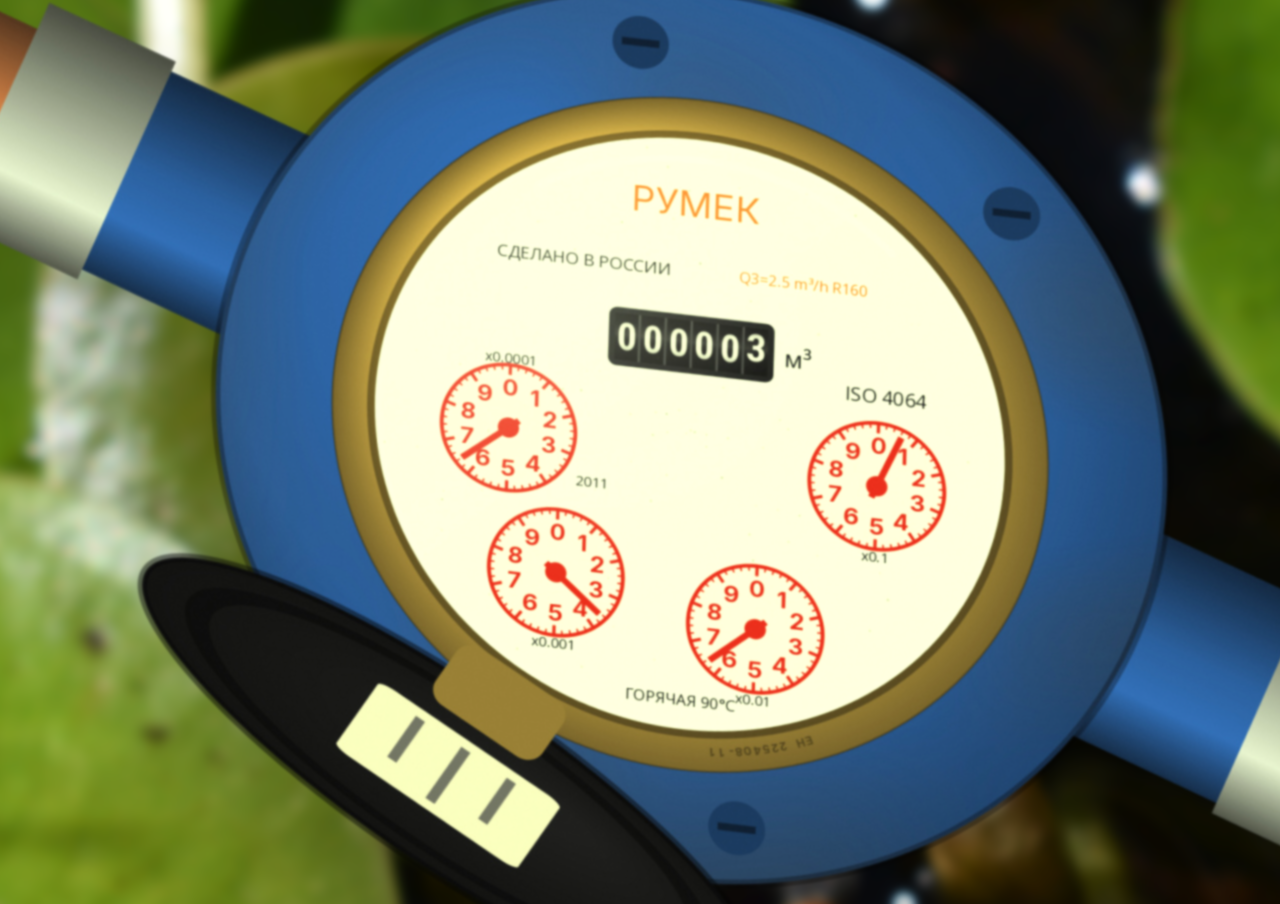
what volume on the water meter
3.0636 m³
